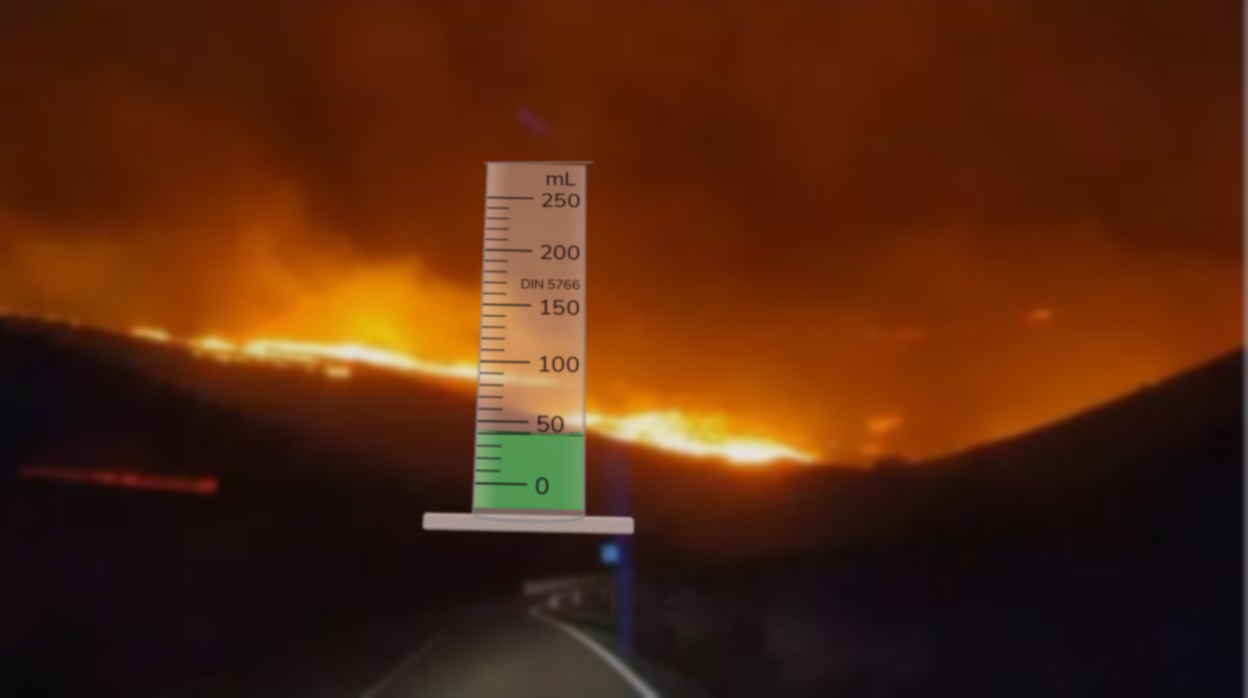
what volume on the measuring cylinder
40 mL
